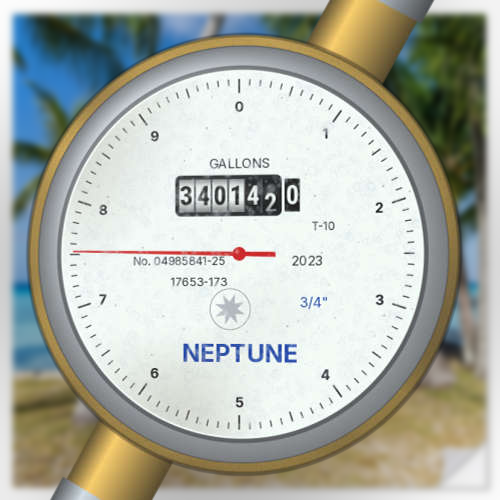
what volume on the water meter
3401417.5 gal
